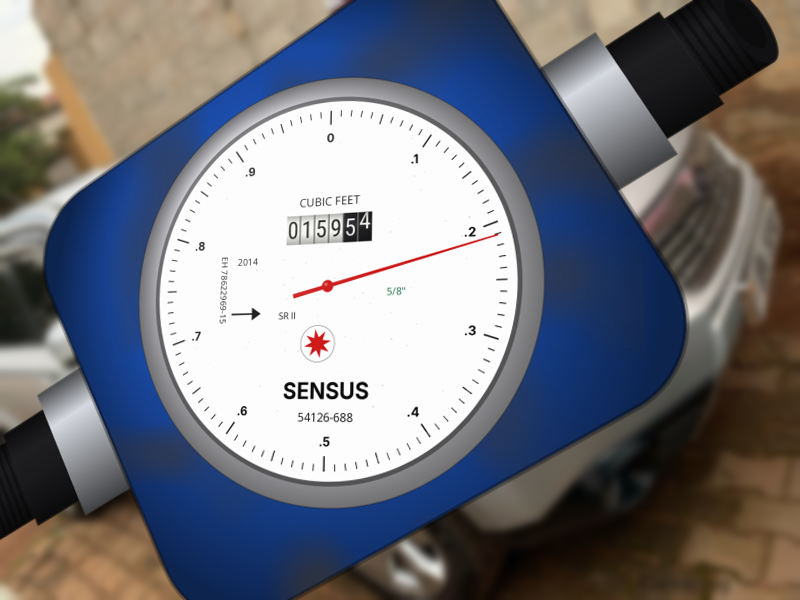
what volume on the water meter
15954.21 ft³
